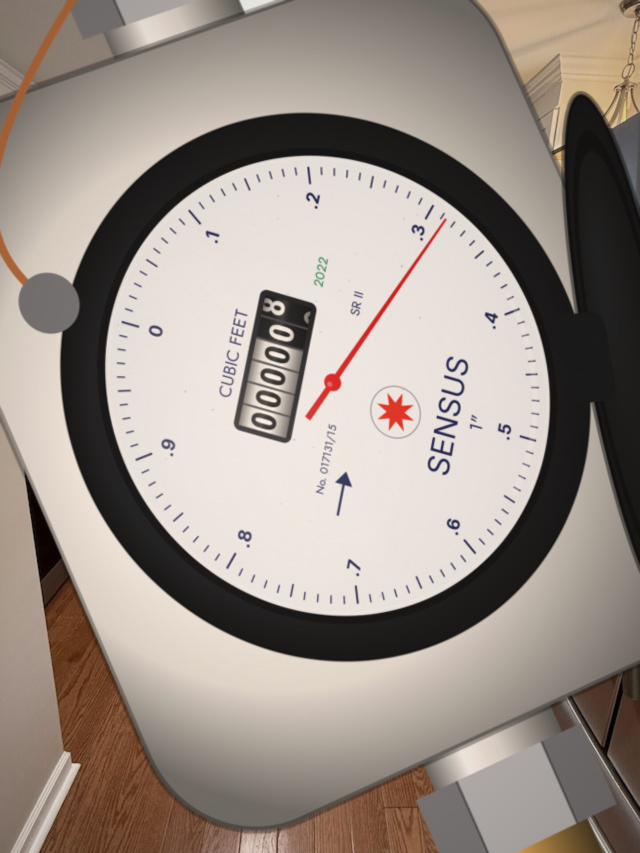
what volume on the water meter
8.31 ft³
